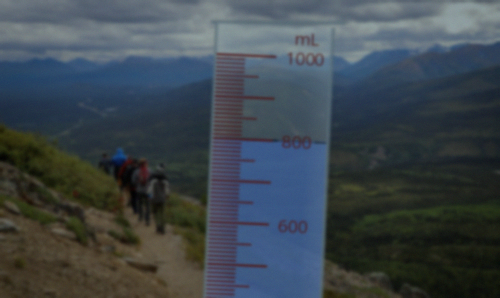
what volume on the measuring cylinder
800 mL
